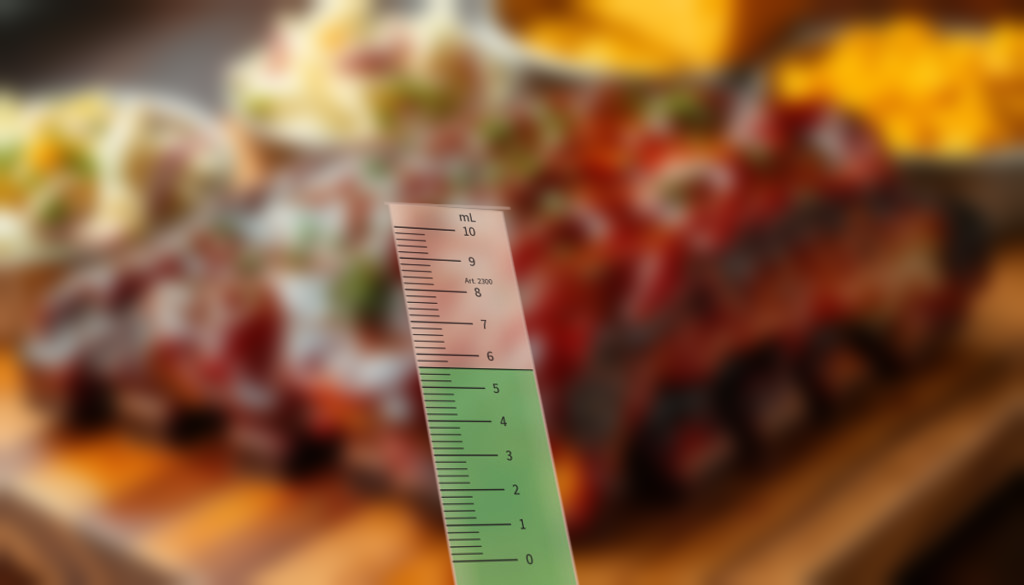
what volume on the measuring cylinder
5.6 mL
